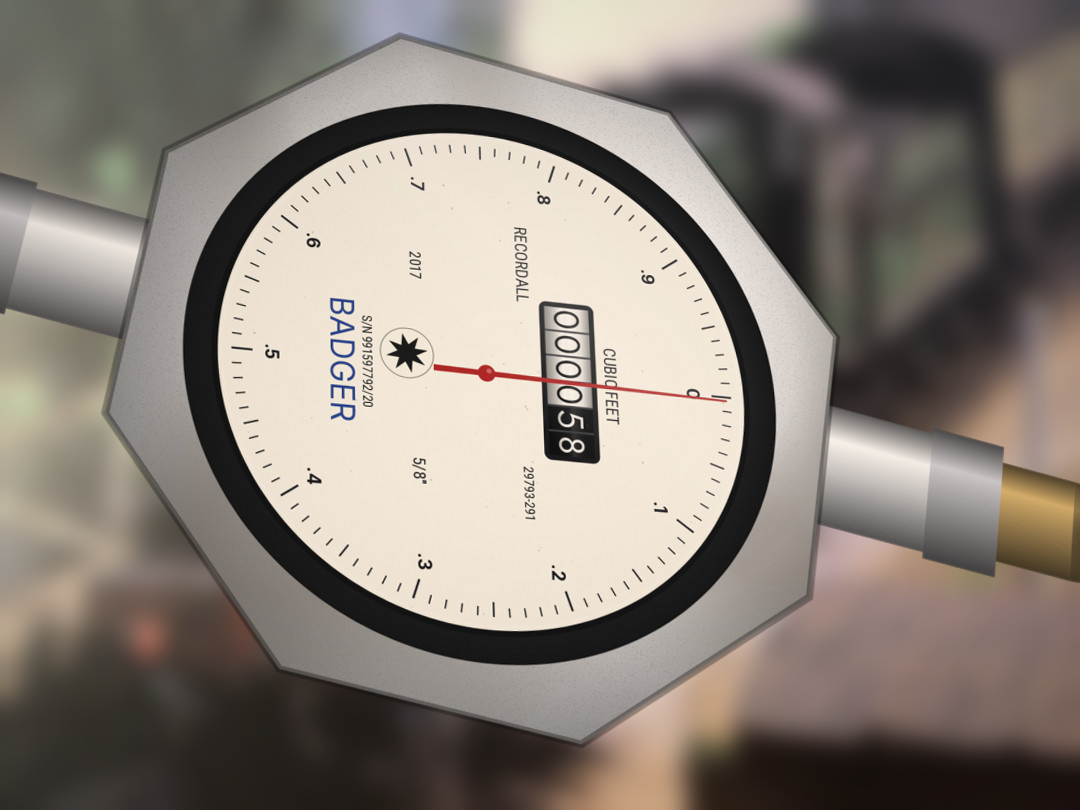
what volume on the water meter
58.00 ft³
